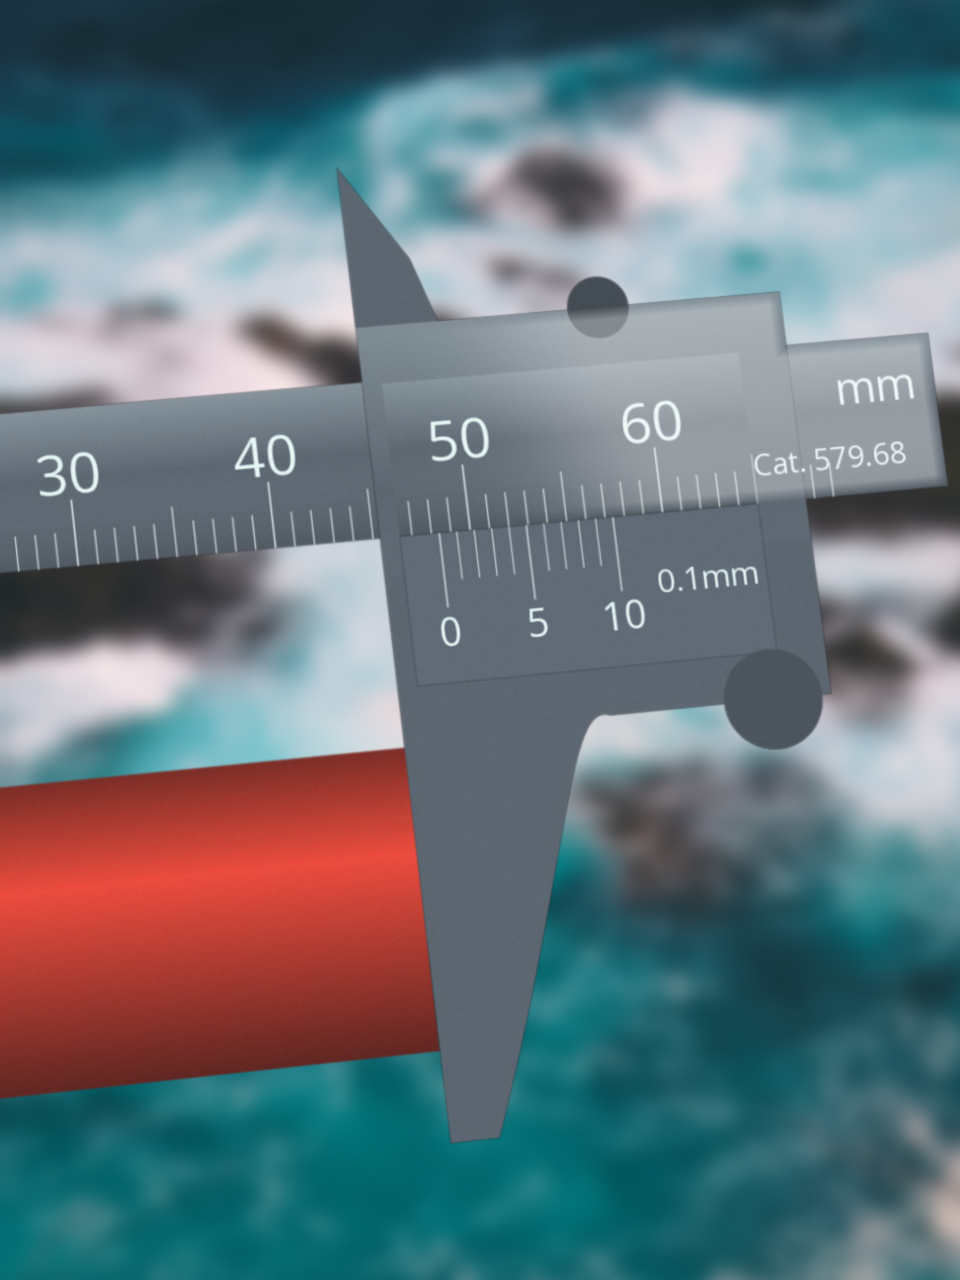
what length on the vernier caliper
48.4 mm
